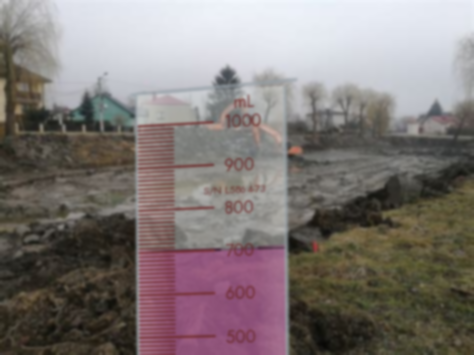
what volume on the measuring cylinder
700 mL
